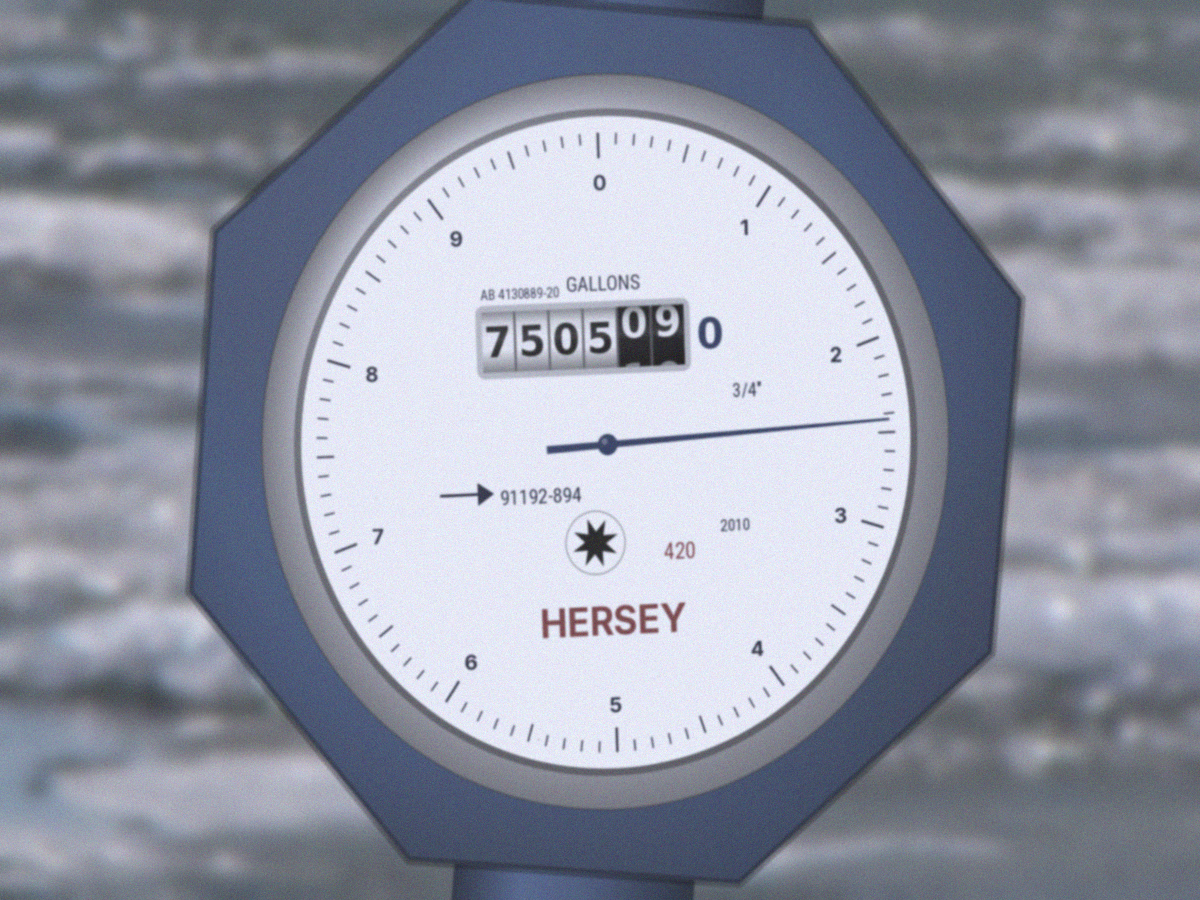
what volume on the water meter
7505092.4 gal
